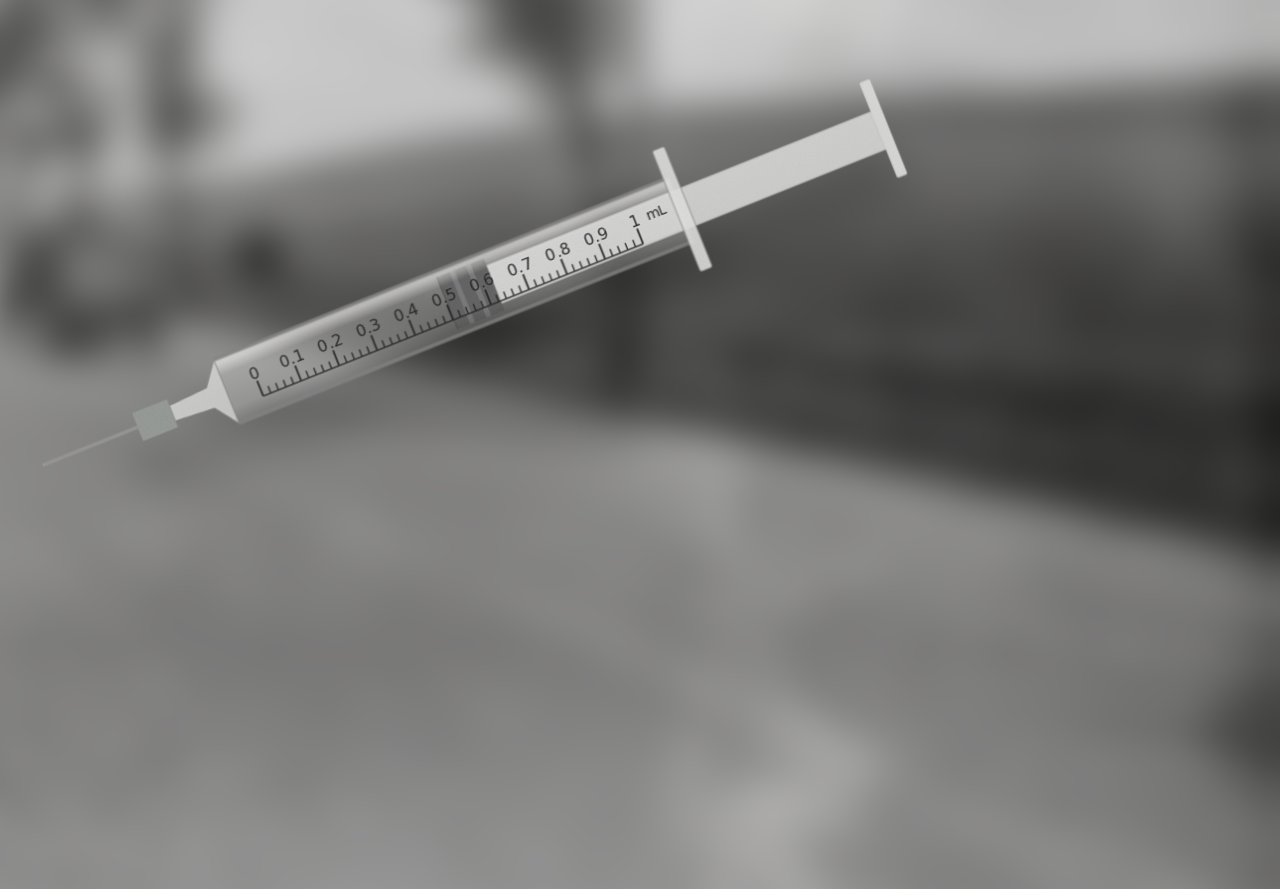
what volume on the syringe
0.5 mL
